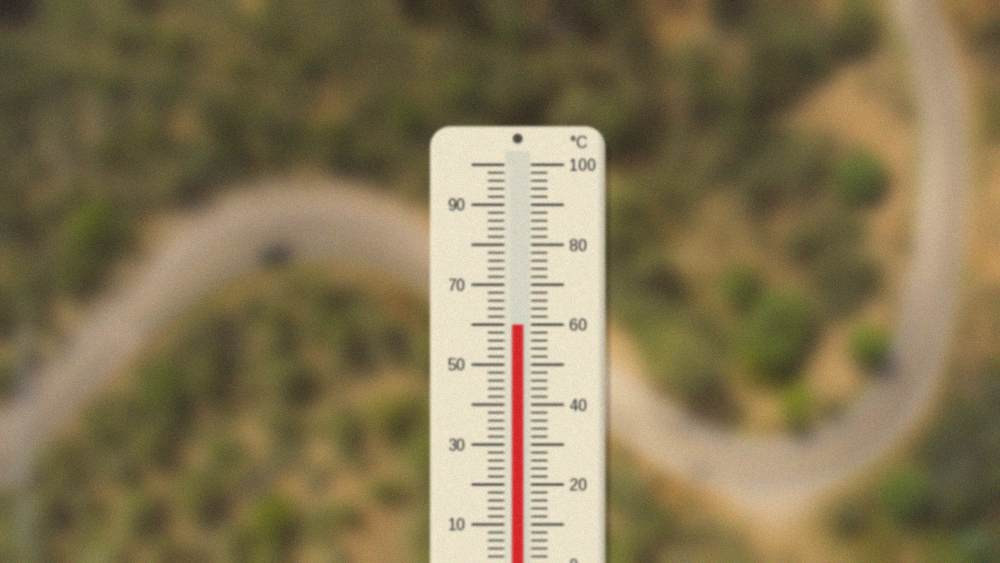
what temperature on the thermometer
60 °C
